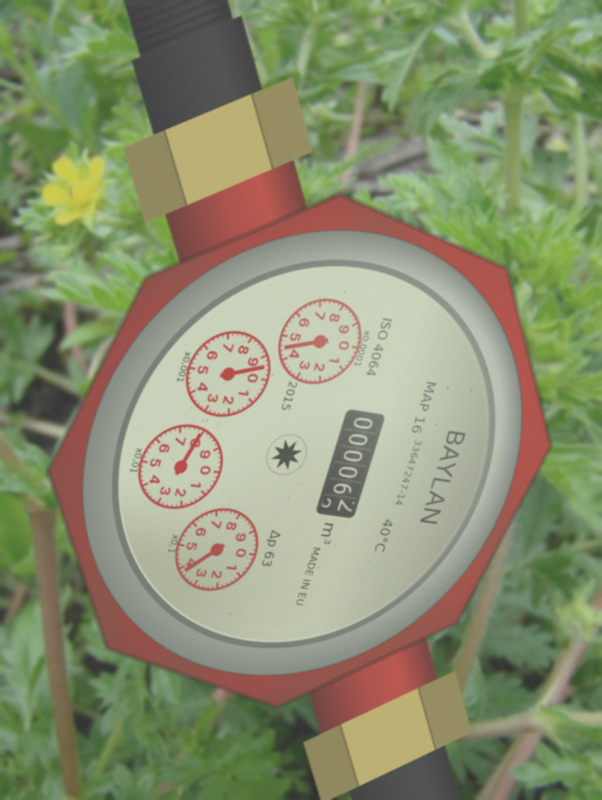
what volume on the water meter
62.3794 m³
